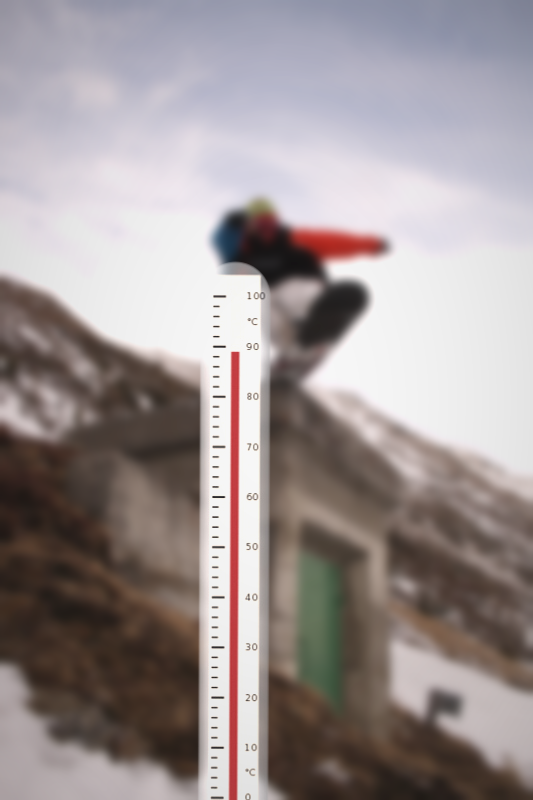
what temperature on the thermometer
89 °C
